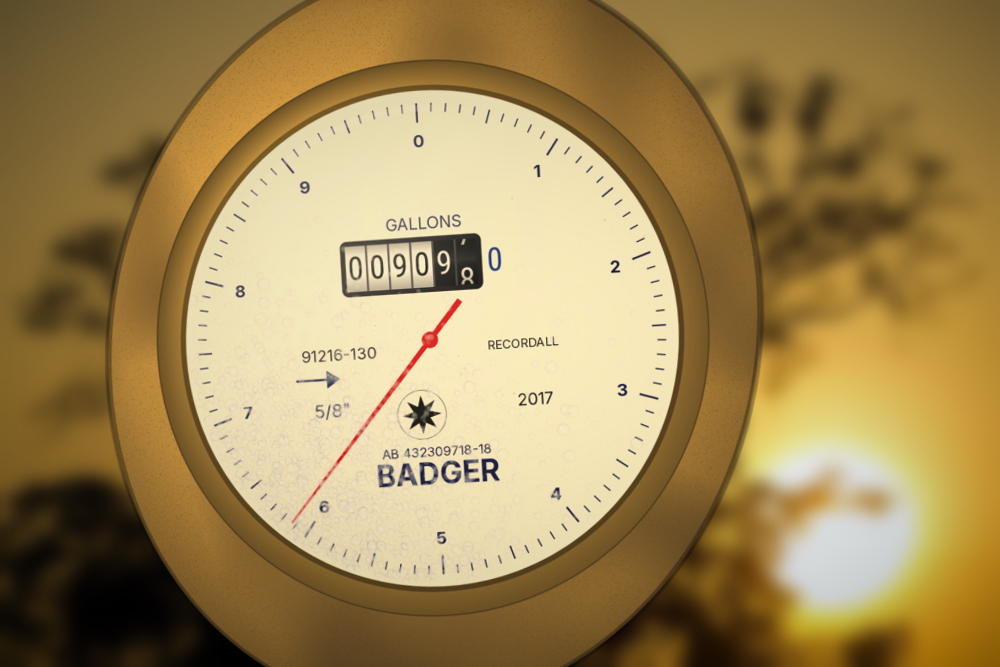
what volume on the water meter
90976.1 gal
